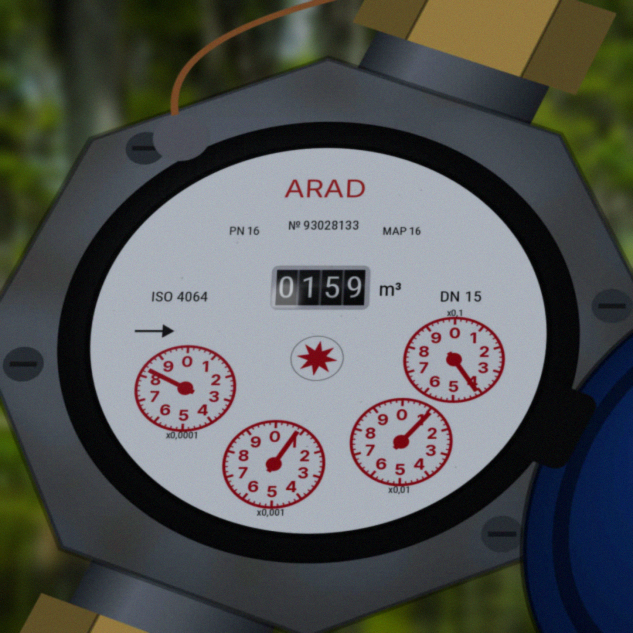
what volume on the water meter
159.4108 m³
